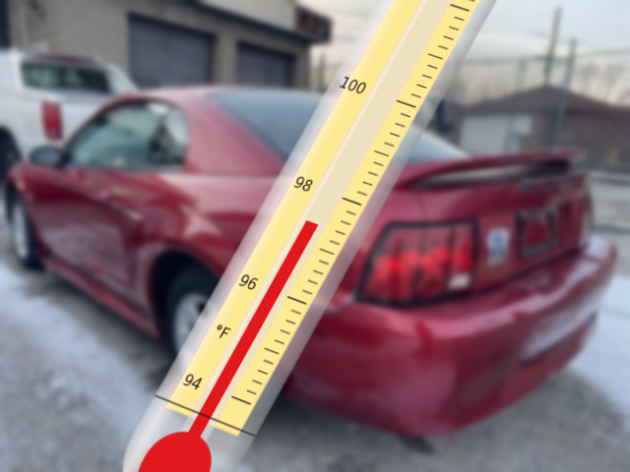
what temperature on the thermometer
97.4 °F
